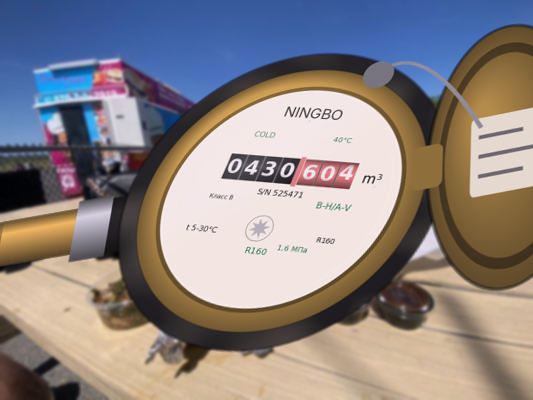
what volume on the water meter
430.604 m³
